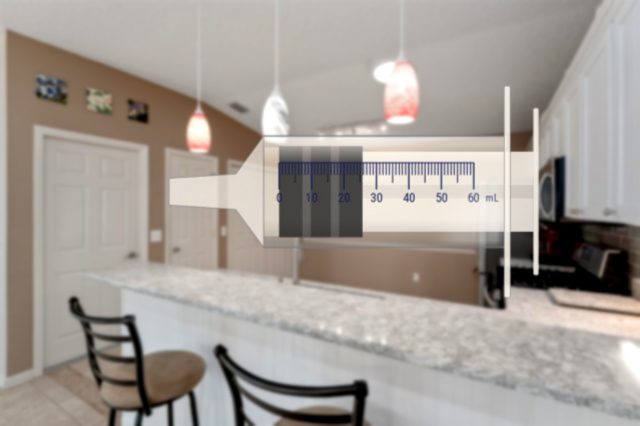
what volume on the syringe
0 mL
